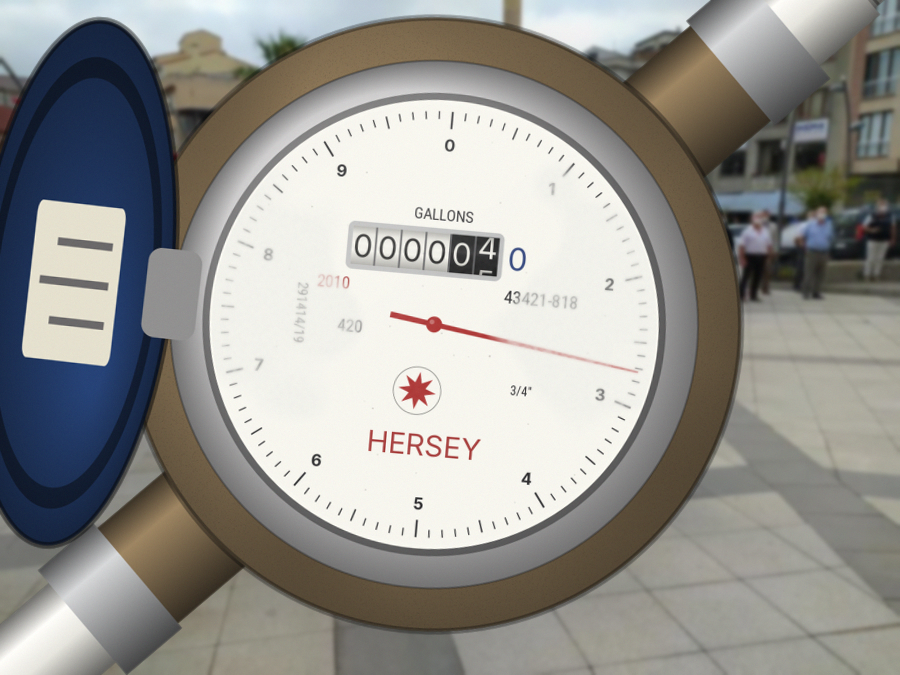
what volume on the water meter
42.7 gal
